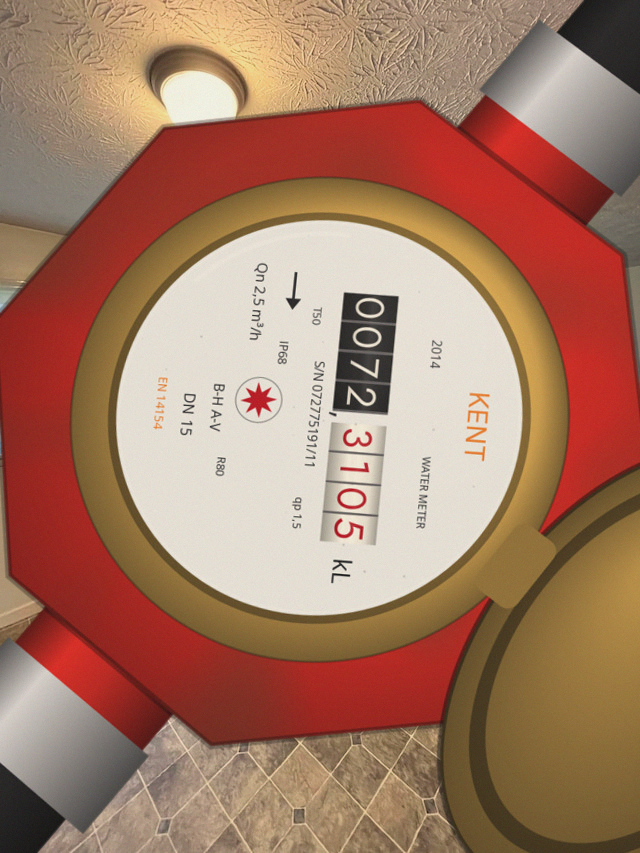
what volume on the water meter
72.3105 kL
